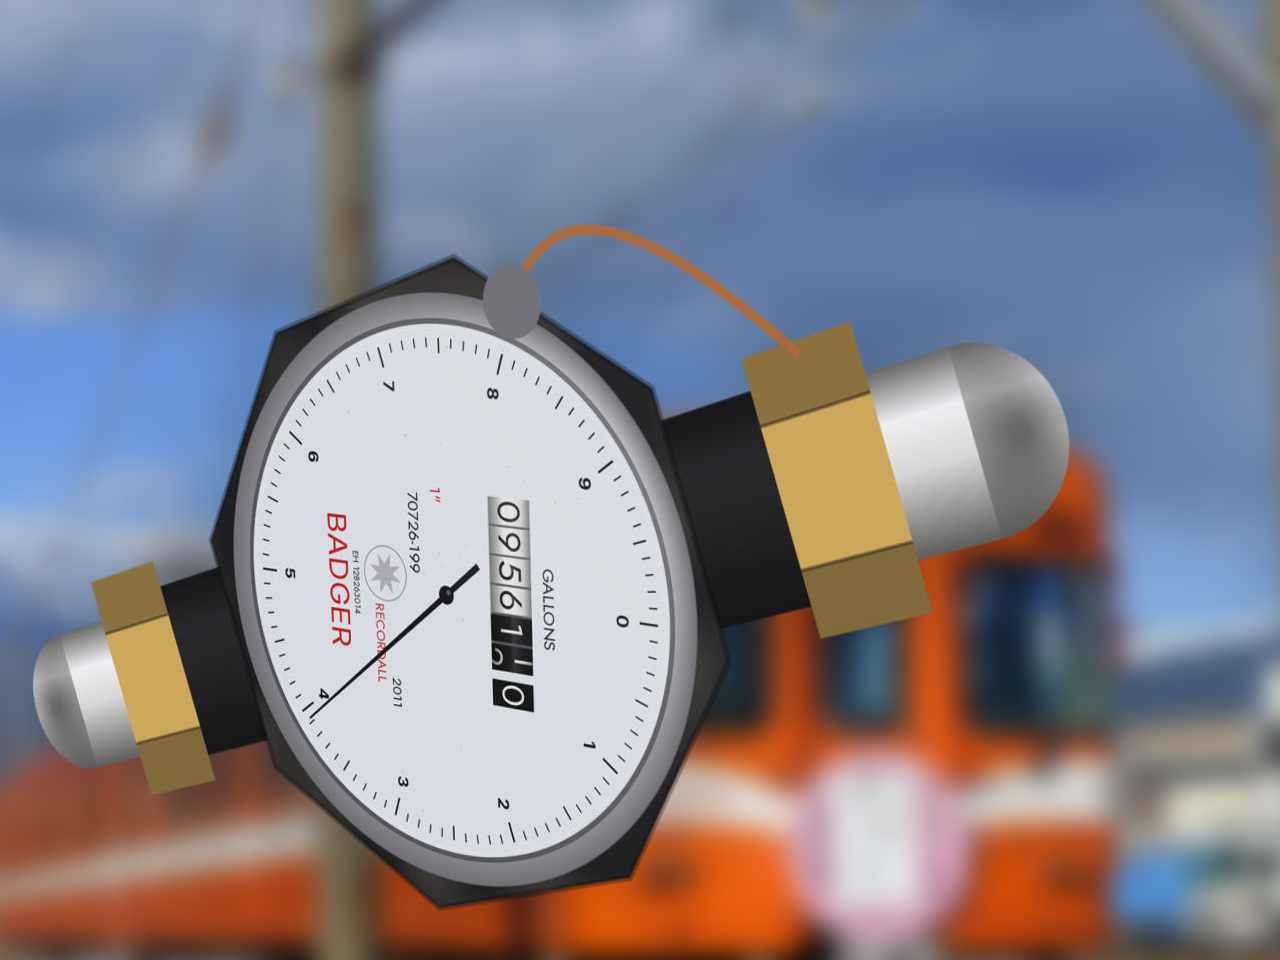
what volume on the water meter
956113.9 gal
